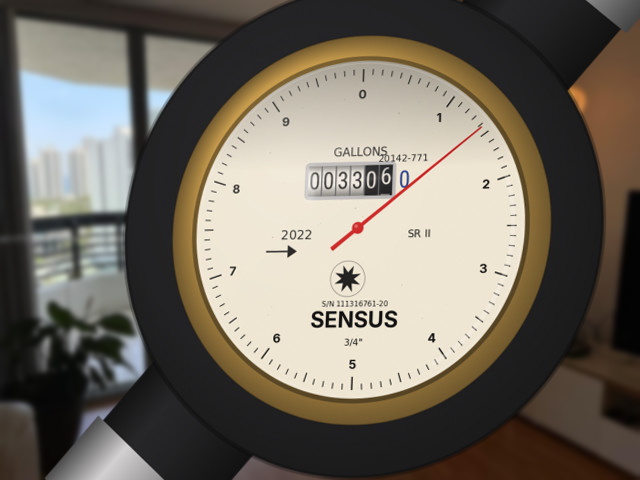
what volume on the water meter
33061.4 gal
